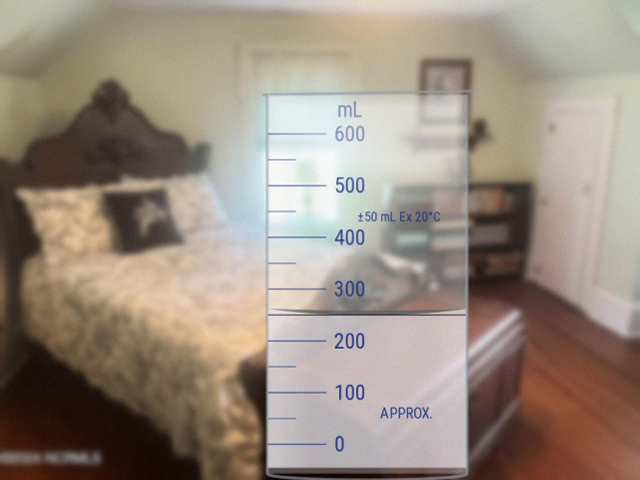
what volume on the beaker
250 mL
